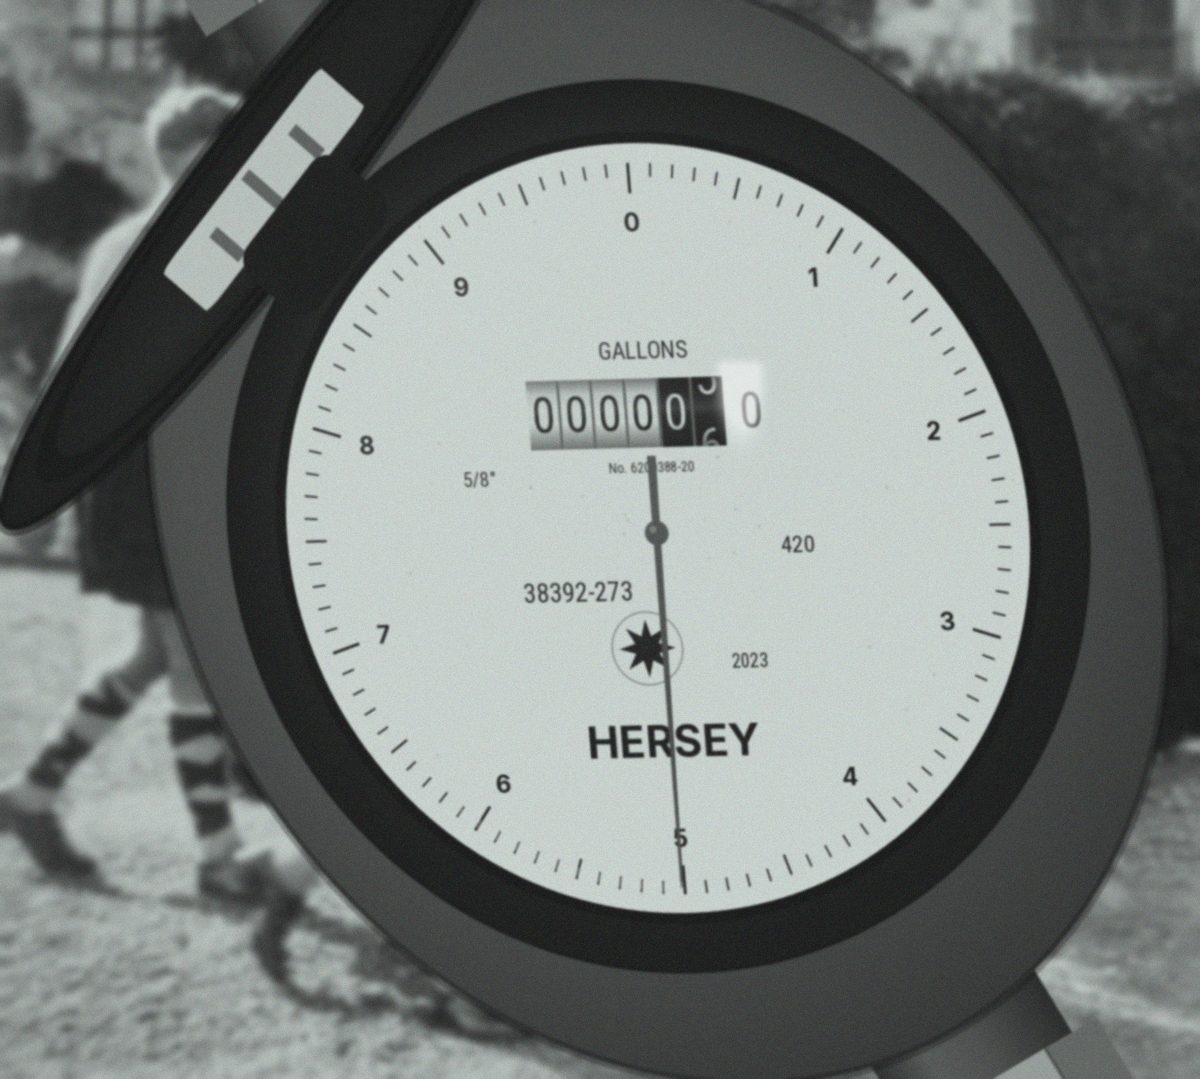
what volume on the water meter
55.0 gal
